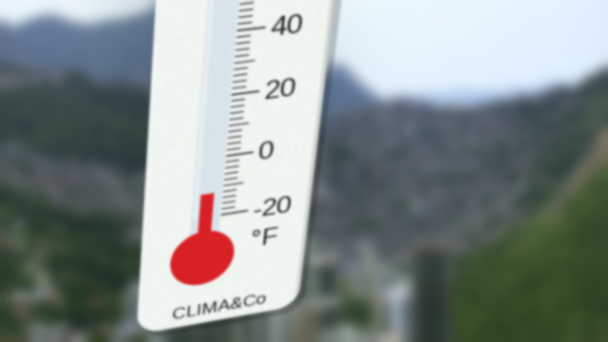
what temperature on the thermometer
-12 °F
